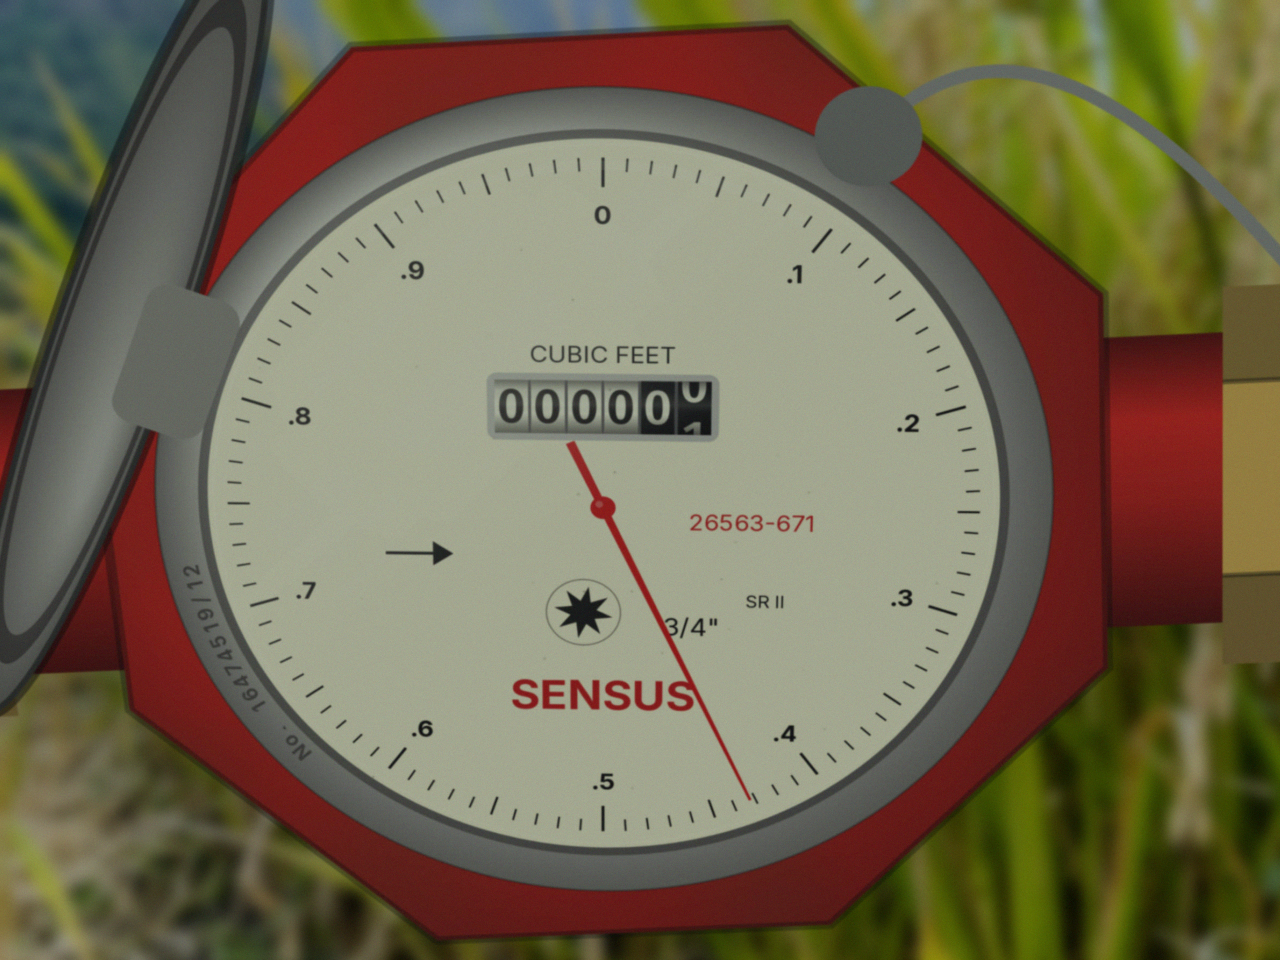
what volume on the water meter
0.43 ft³
